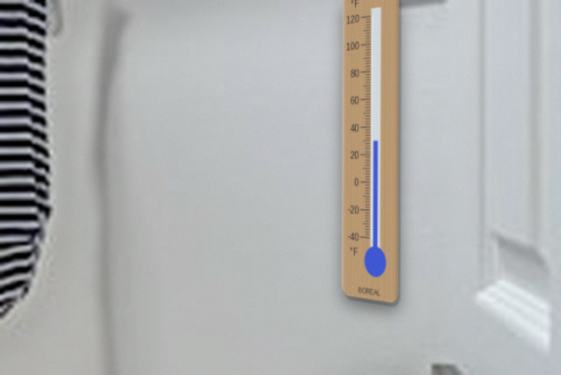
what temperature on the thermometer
30 °F
